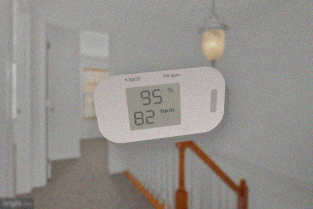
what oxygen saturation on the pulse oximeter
95 %
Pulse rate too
82 bpm
